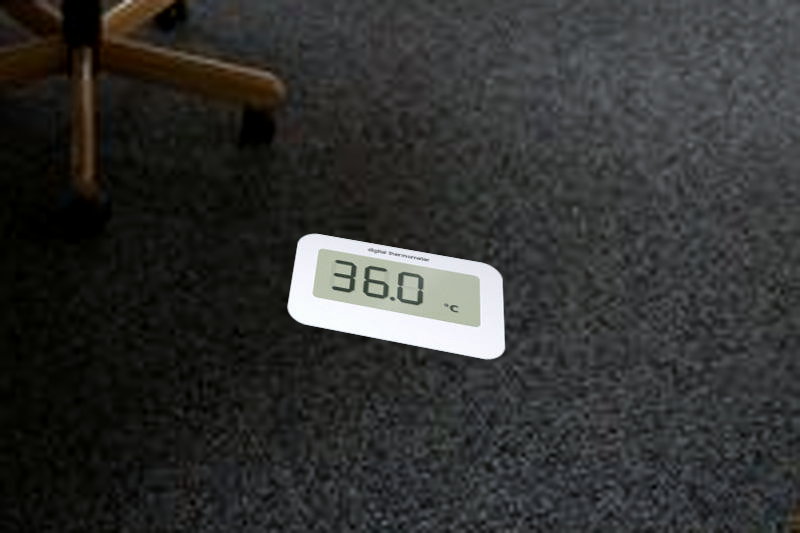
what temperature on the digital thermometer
36.0 °C
